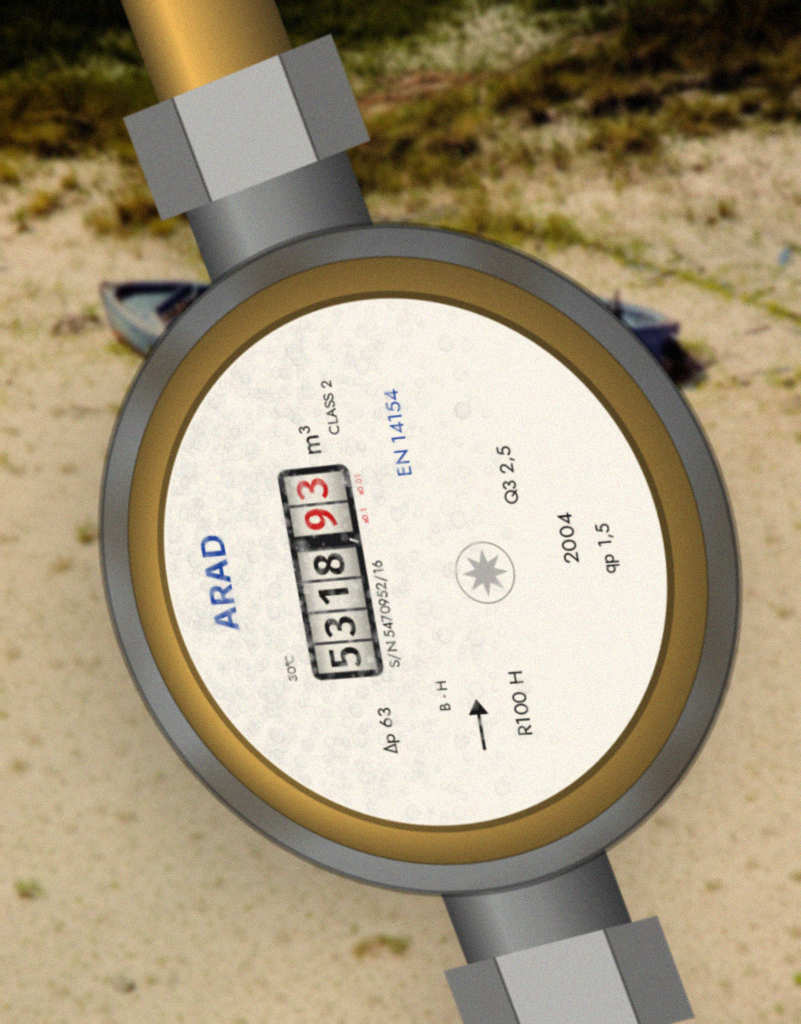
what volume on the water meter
5318.93 m³
